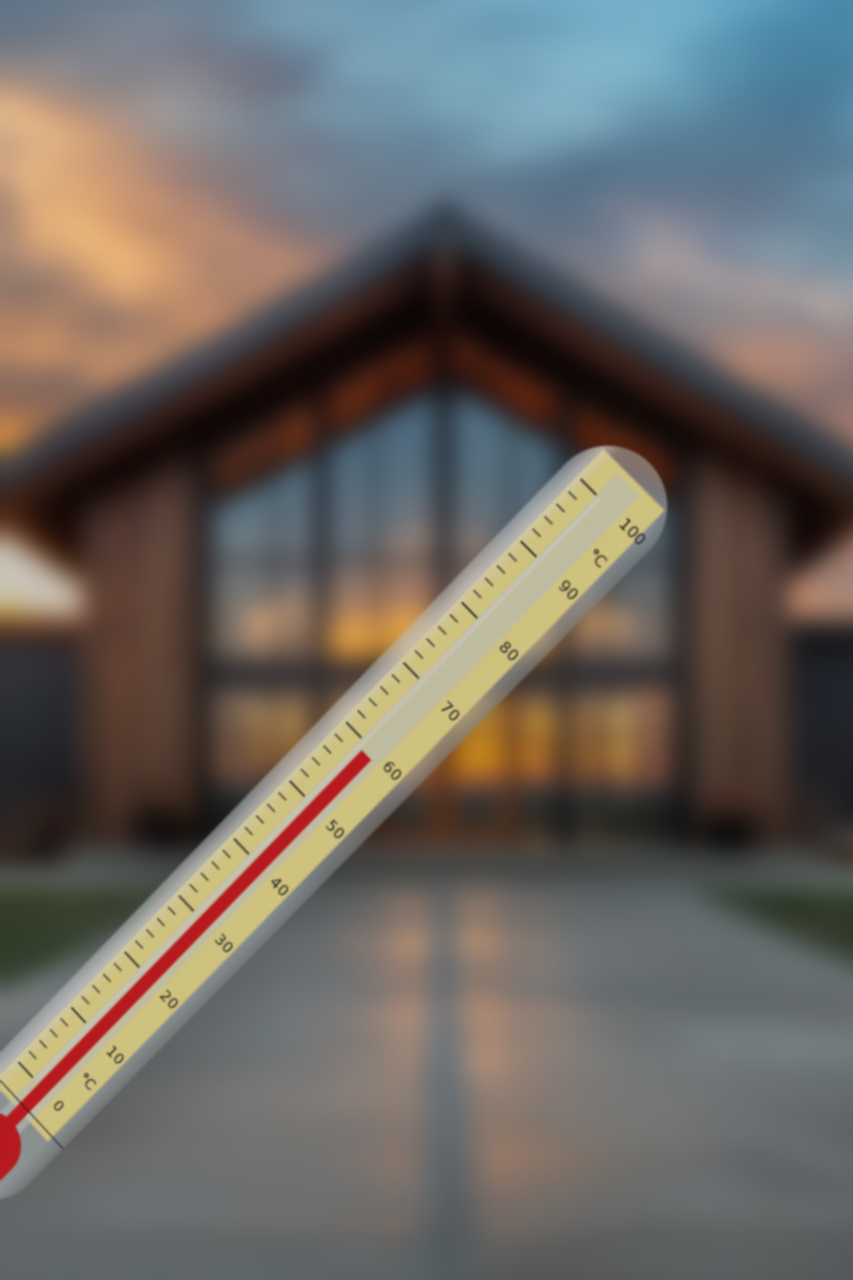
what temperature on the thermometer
59 °C
